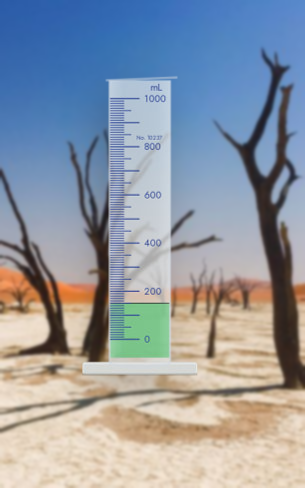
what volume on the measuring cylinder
150 mL
